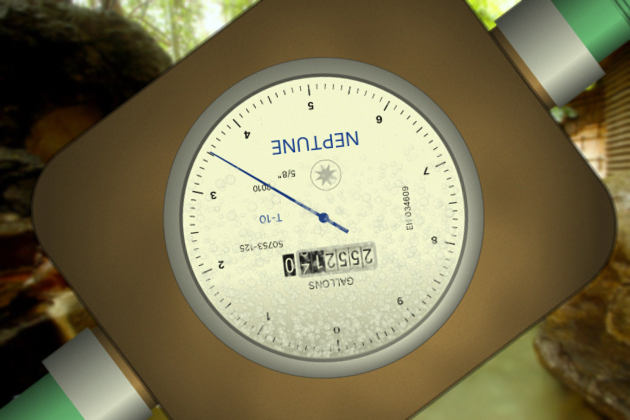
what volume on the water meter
2552123.5 gal
